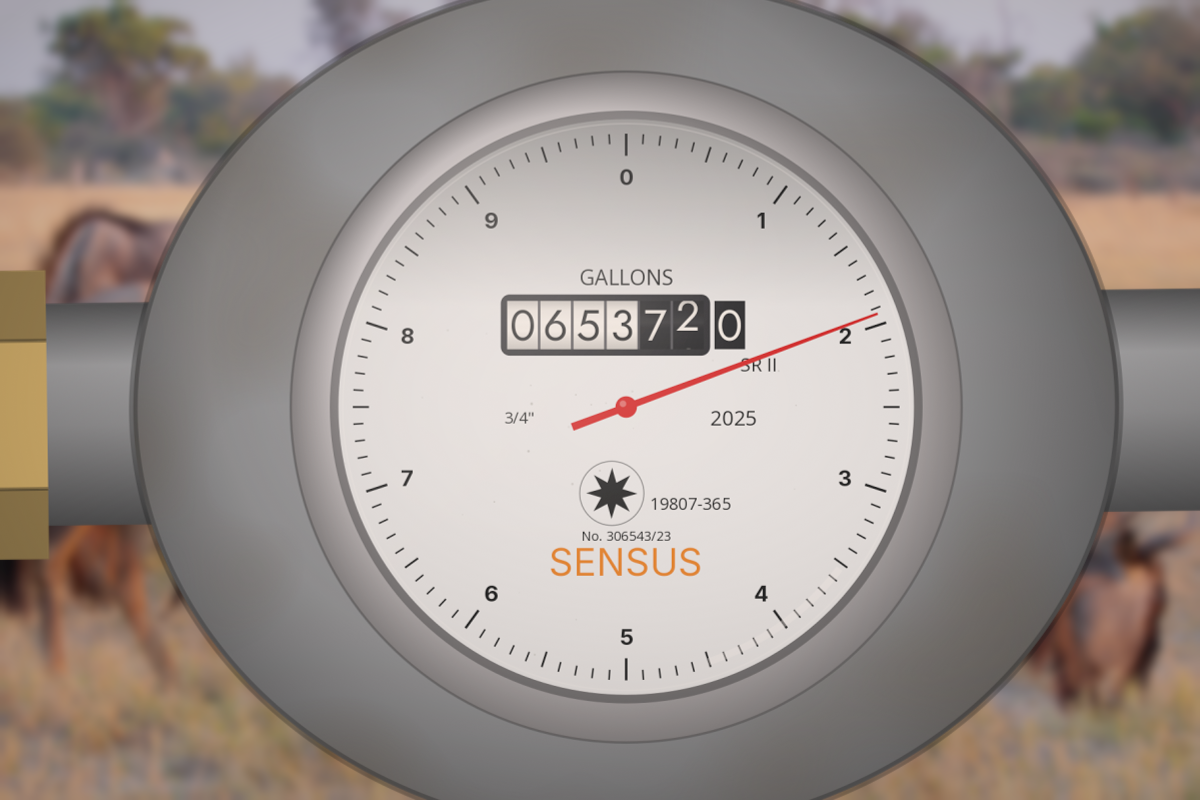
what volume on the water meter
653721.9 gal
